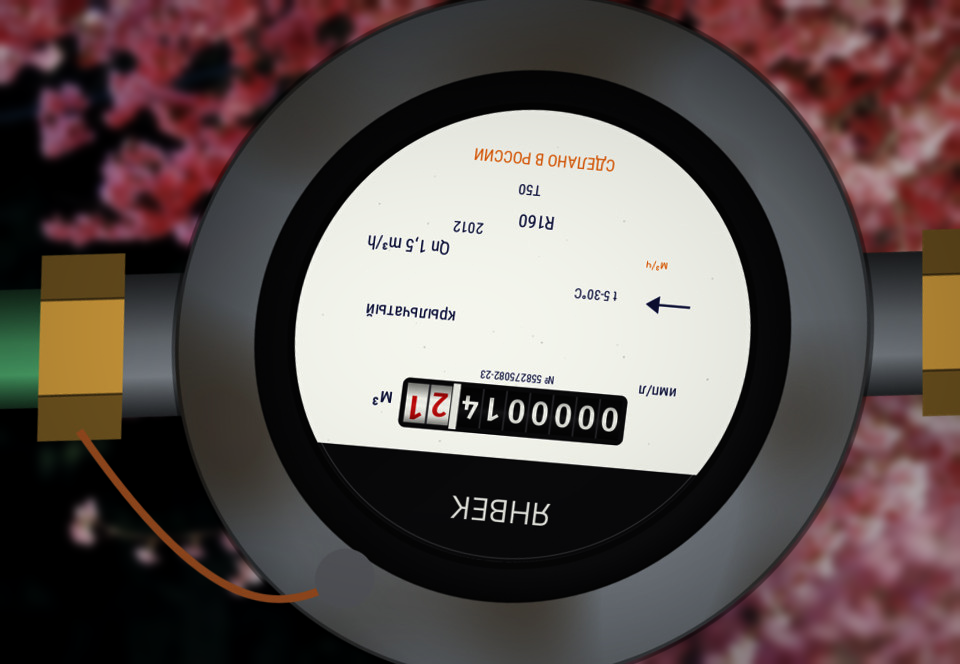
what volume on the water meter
14.21 m³
